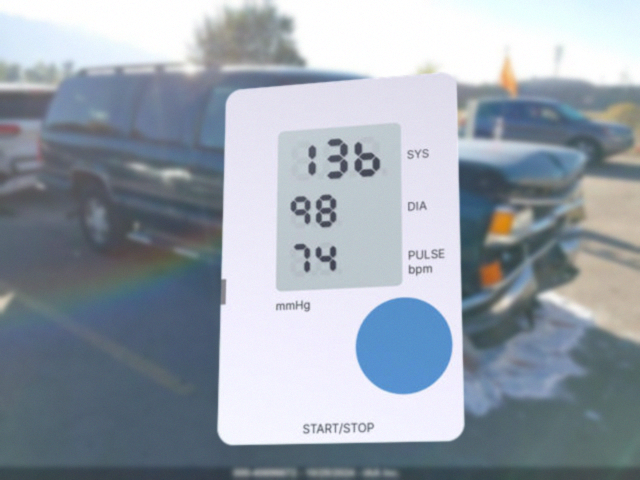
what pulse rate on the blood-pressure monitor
74 bpm
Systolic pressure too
136 mmHg
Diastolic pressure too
98 mmHg
